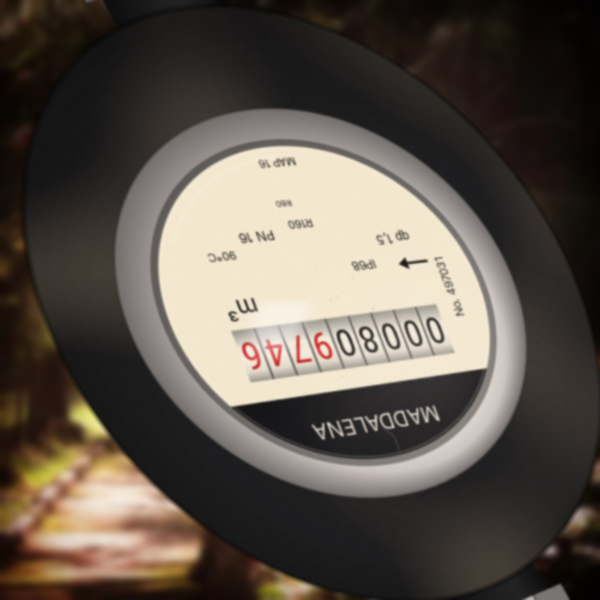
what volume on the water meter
80.9746 m³
